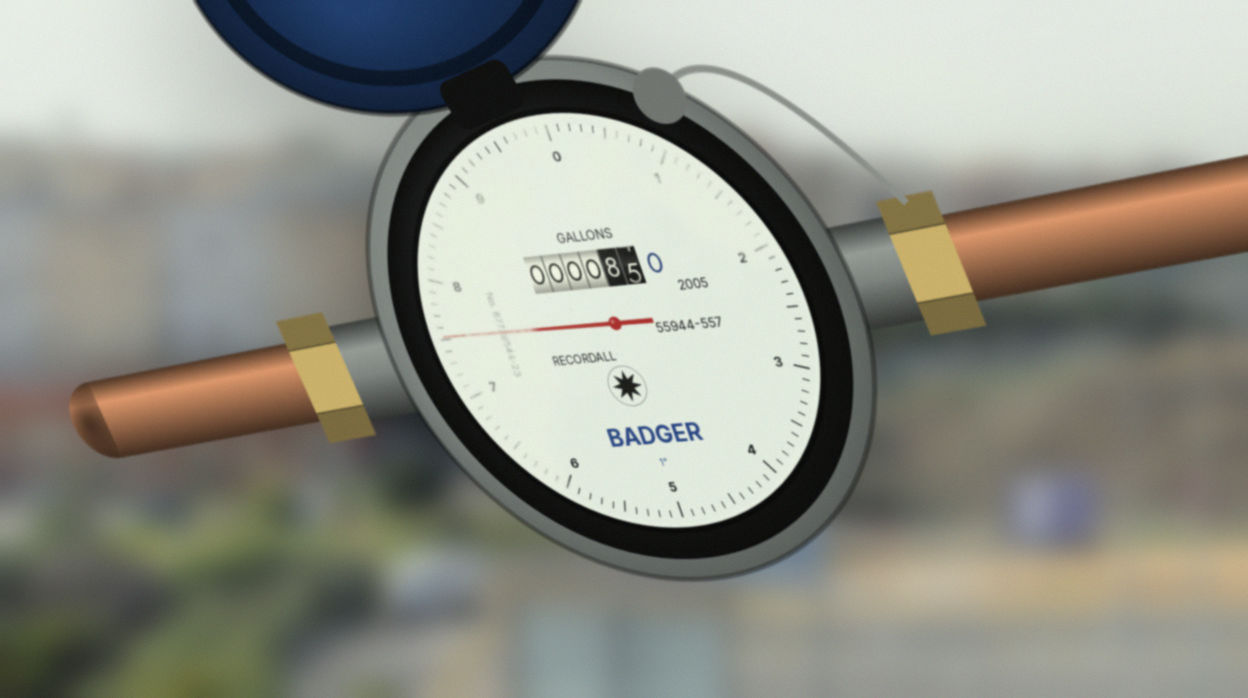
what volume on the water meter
847.5 gal
